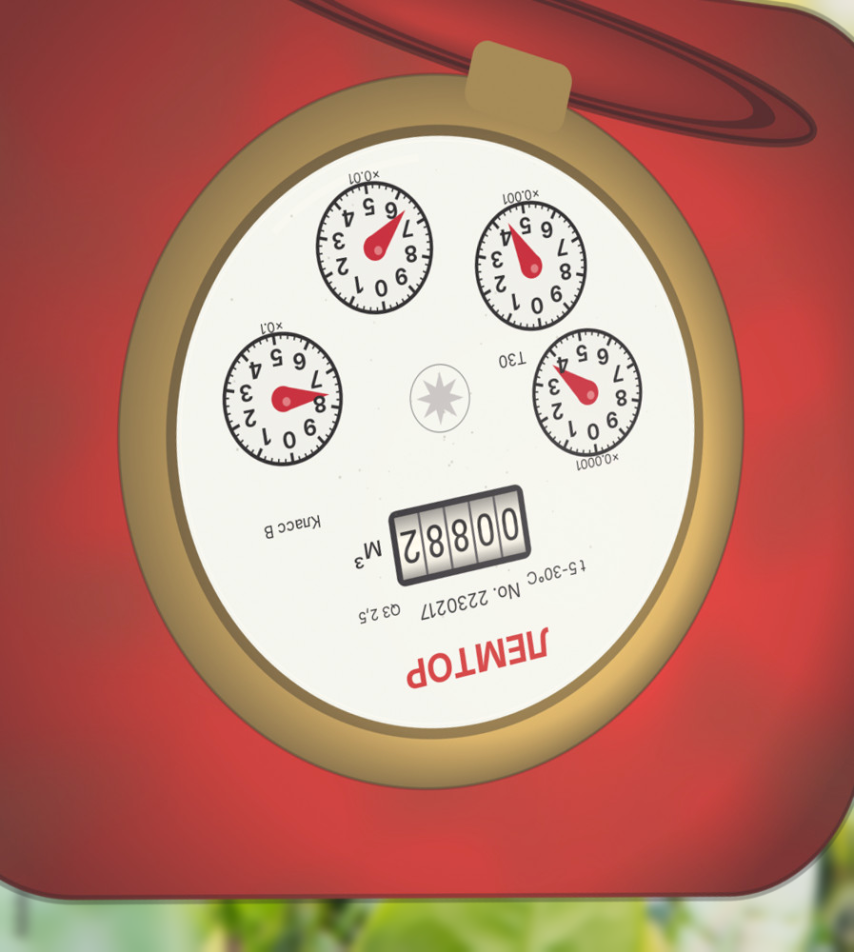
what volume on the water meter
882.7643 m³
